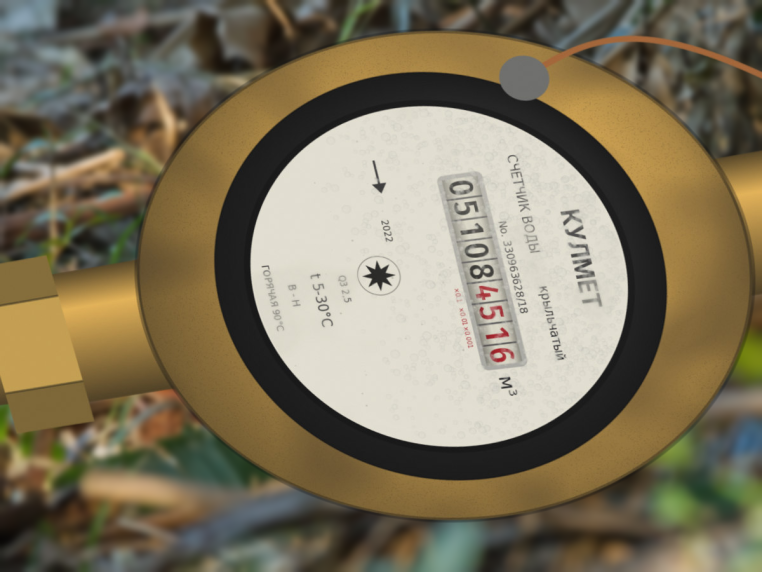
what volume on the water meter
5108.4516 m³
